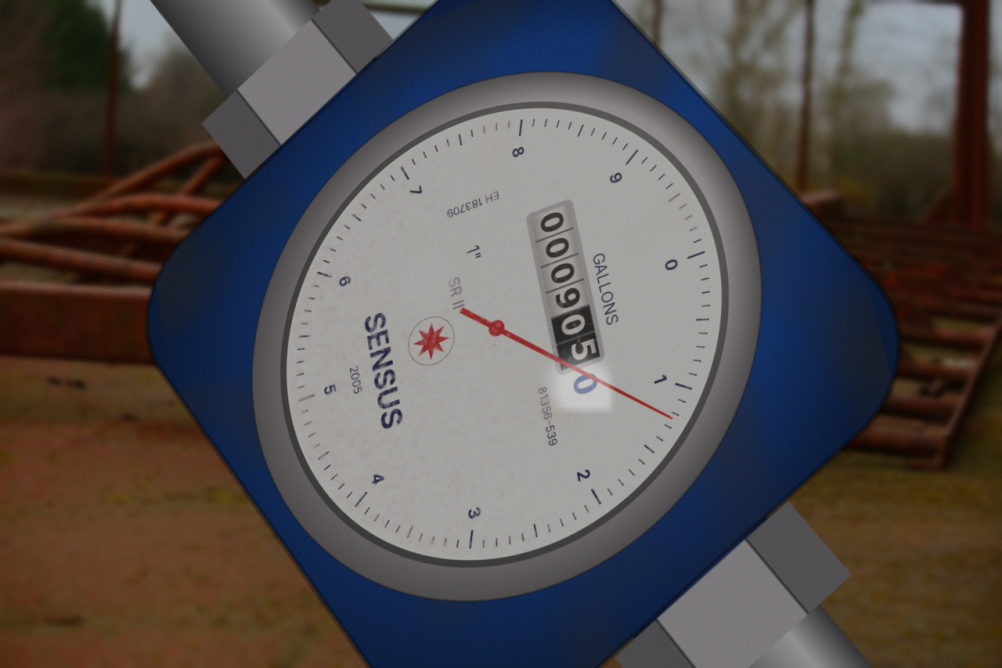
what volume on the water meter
9051.2 gal
